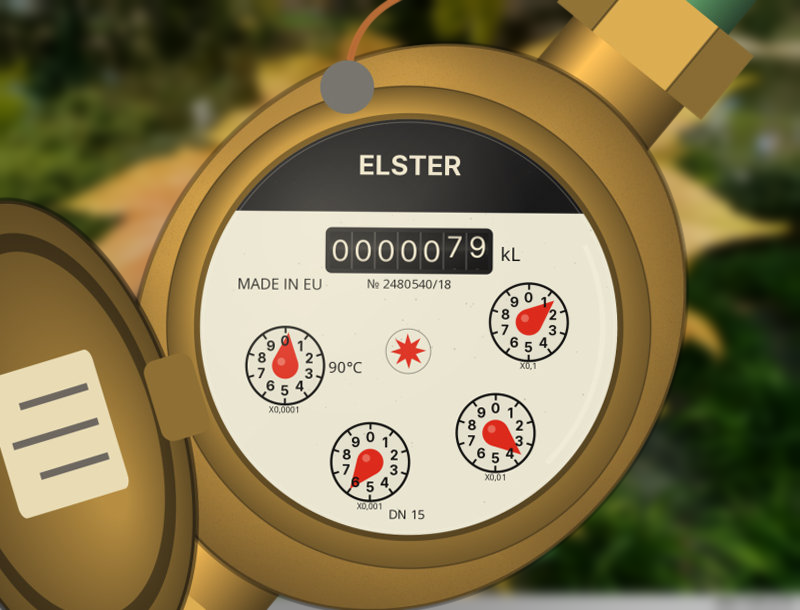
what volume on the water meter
79.1360 kL
